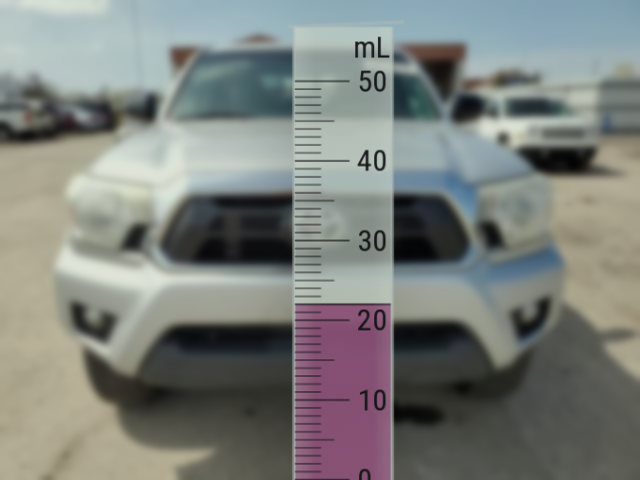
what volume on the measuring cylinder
22 mL
